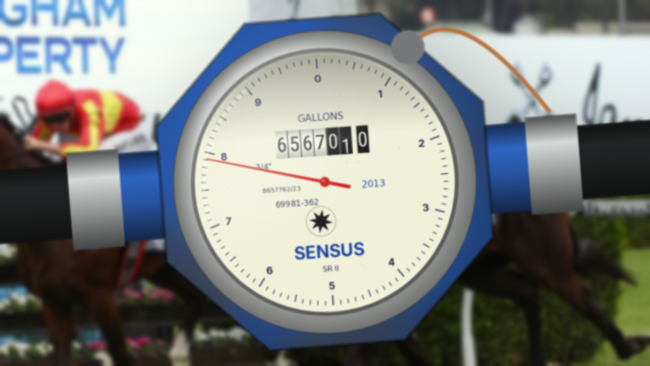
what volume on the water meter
6567007.9 gal
